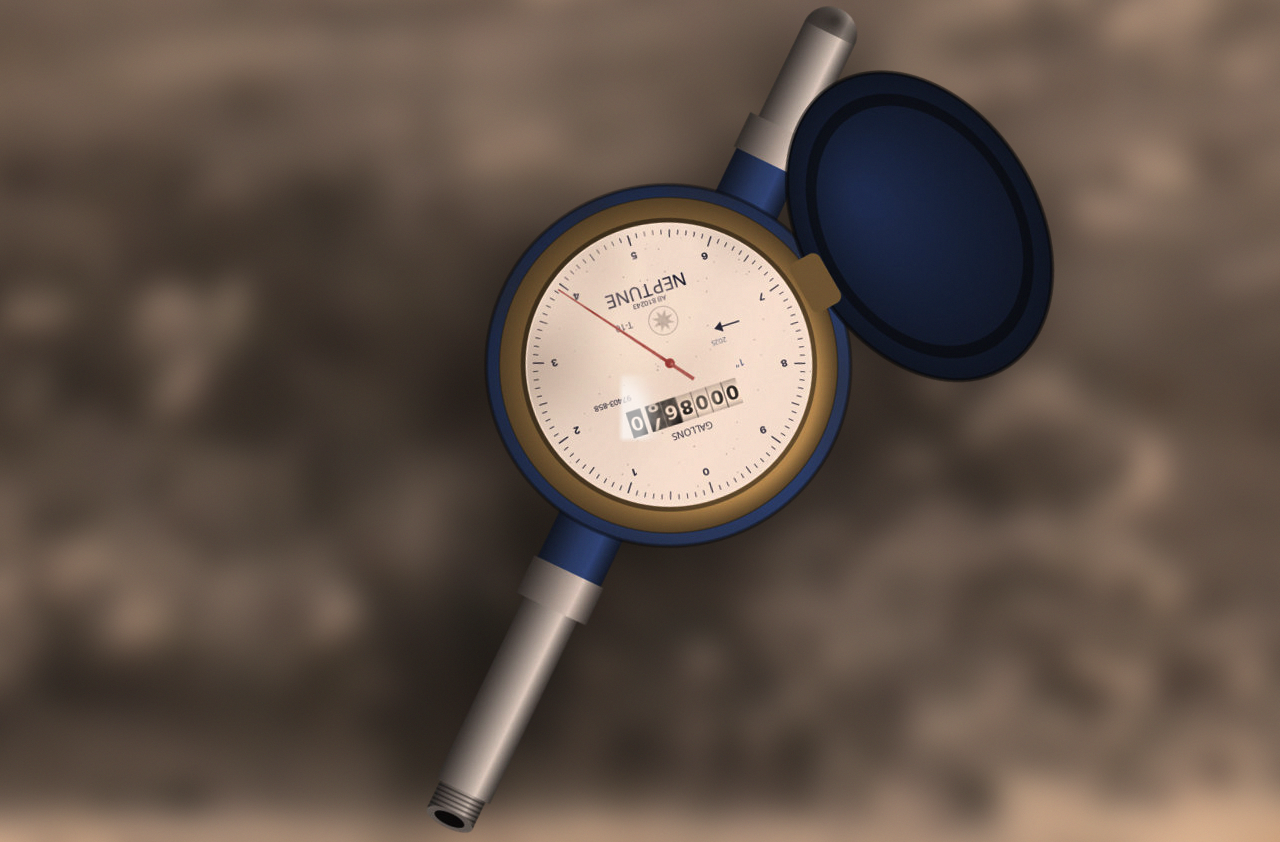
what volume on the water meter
8673.9 gal
